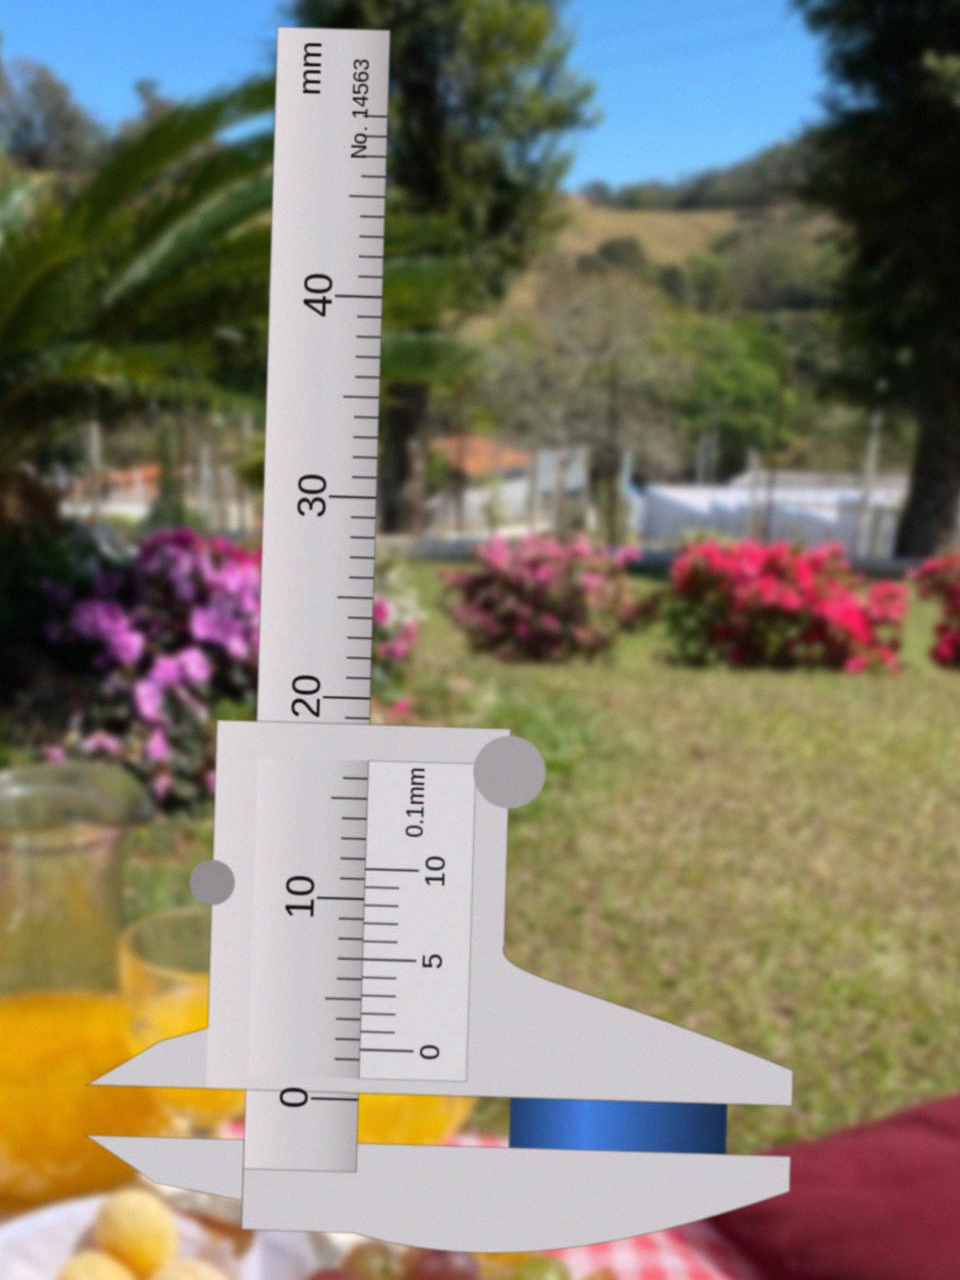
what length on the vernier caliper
2.5 mm
